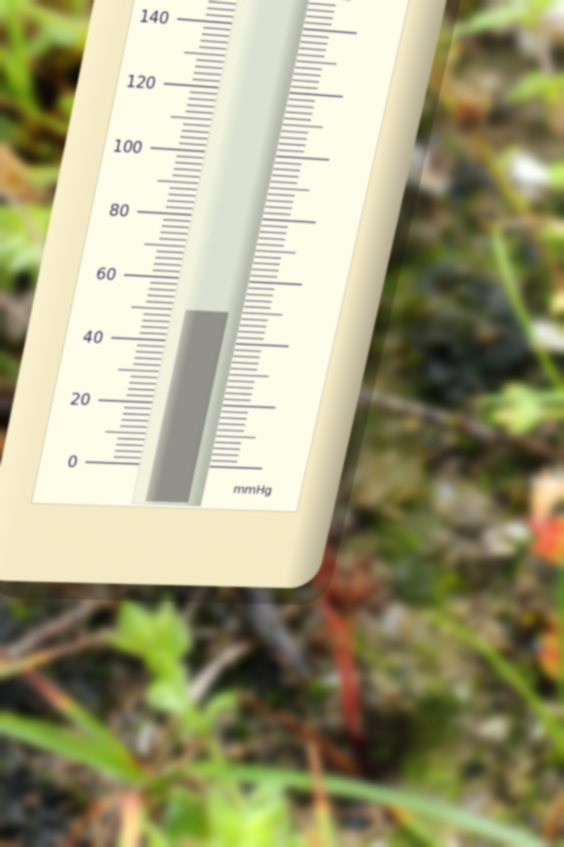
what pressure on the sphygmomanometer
50 mmHg
